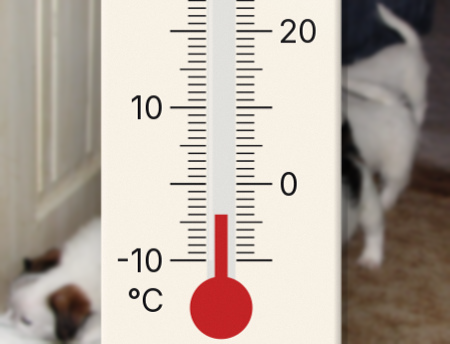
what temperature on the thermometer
-4 °C
